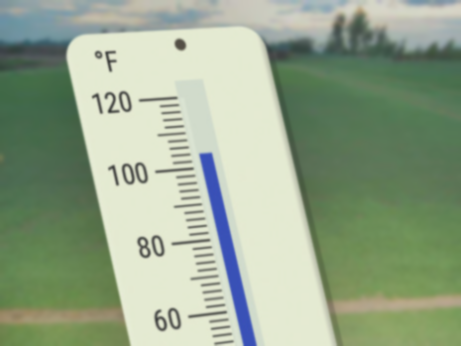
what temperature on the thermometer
104 °F
